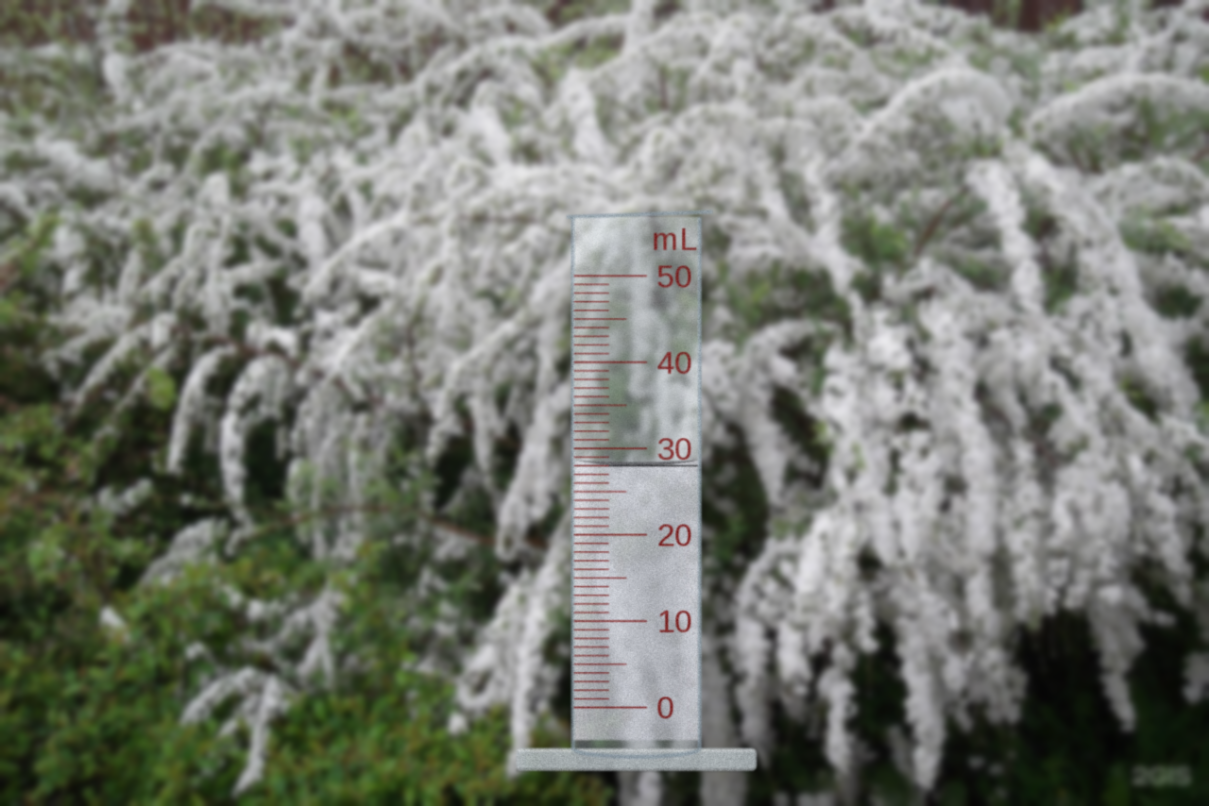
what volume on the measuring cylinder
28 mL
